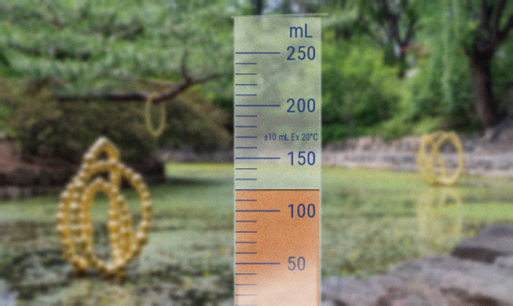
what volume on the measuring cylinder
120 mL
